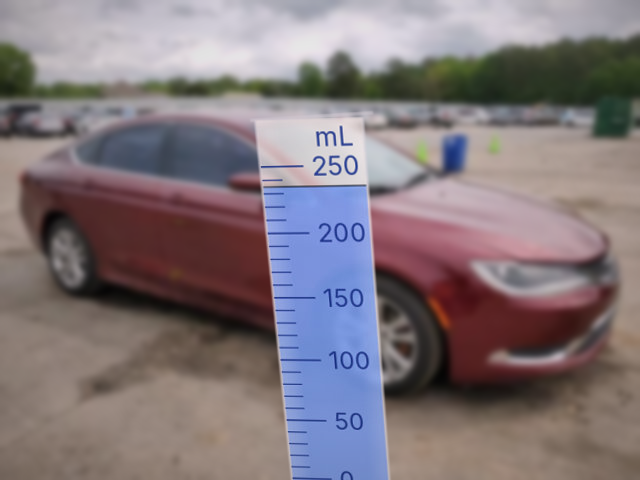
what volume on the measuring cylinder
235 mL
